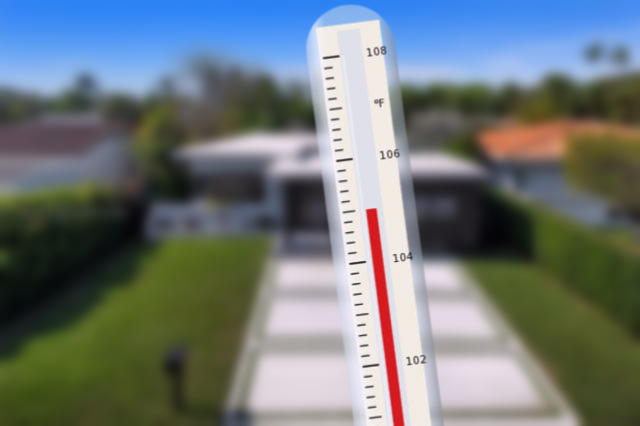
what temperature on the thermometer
105 °F
